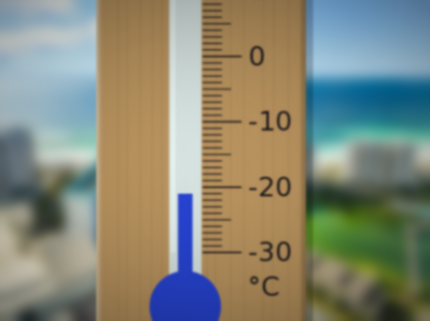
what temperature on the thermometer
-21 °C
